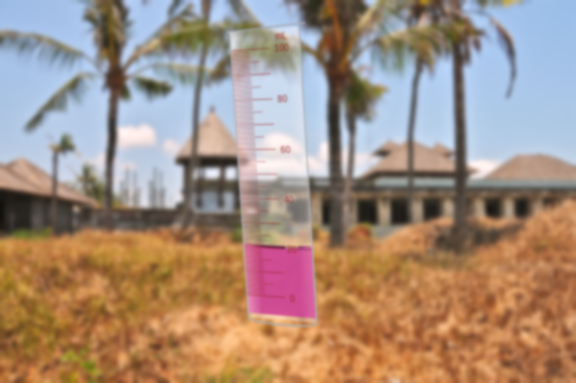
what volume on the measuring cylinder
20 mL
